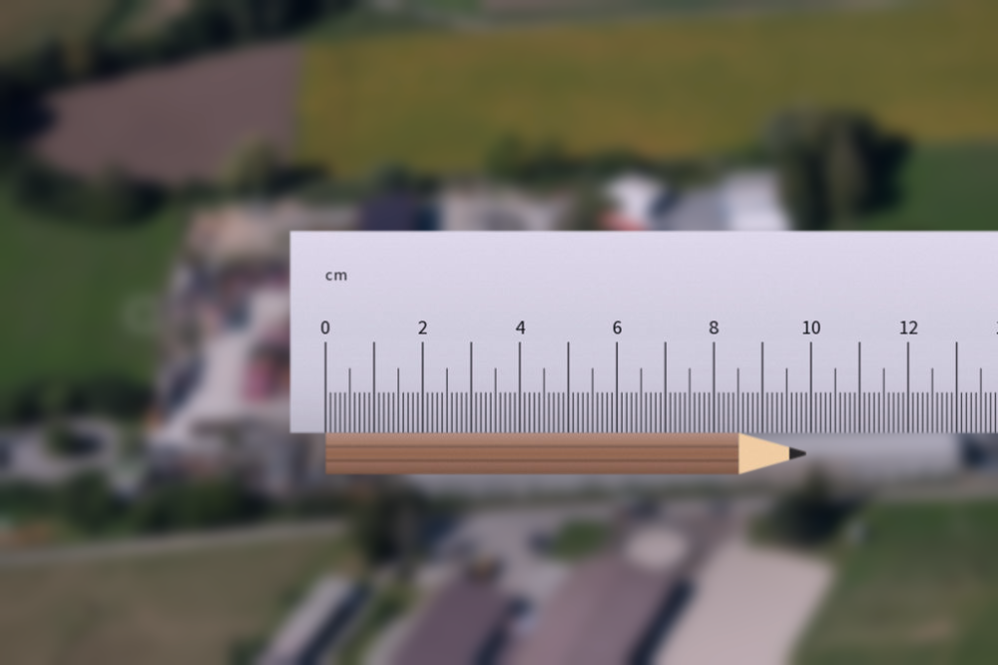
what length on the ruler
9.9 cm
